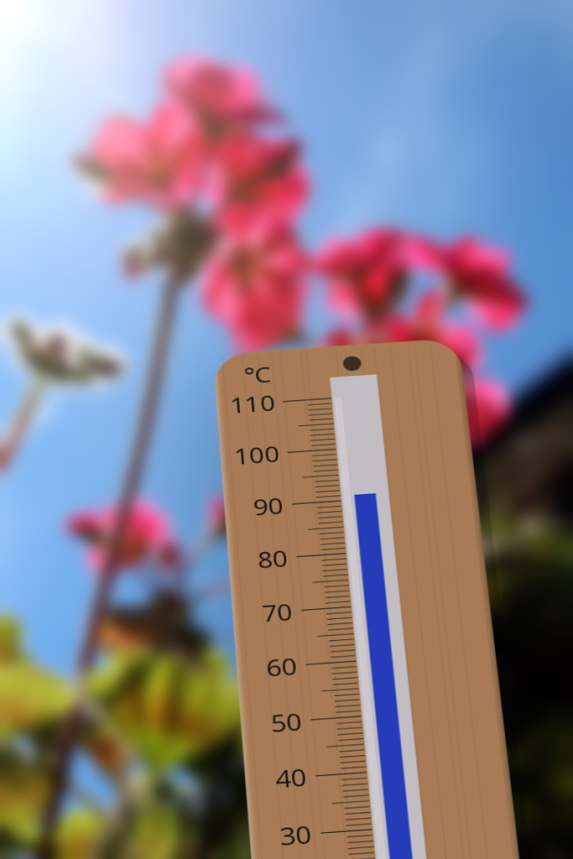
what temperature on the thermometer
91 °C
